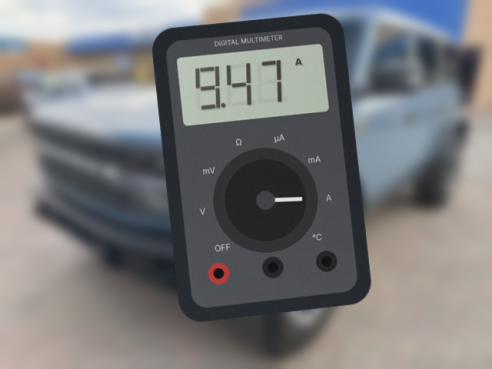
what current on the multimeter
9.47 A
